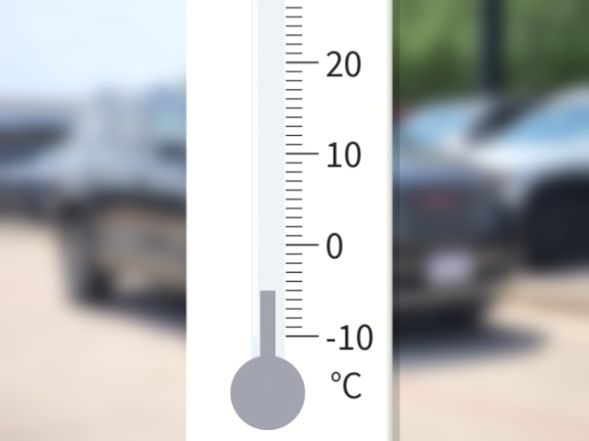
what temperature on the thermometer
-5 °C
